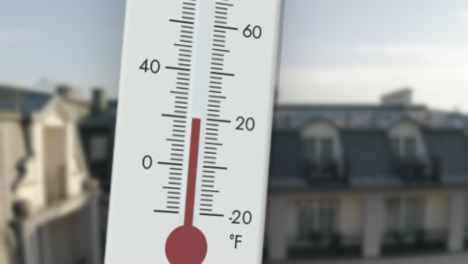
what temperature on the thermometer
20 °F
